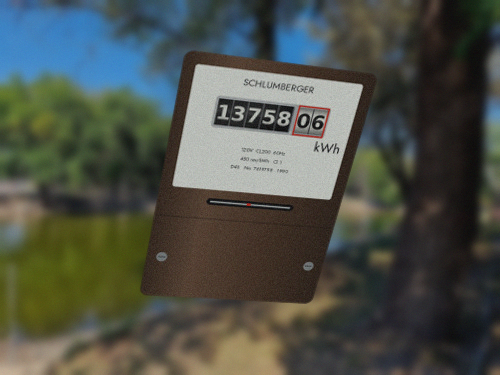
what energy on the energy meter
13758.06 kWh
